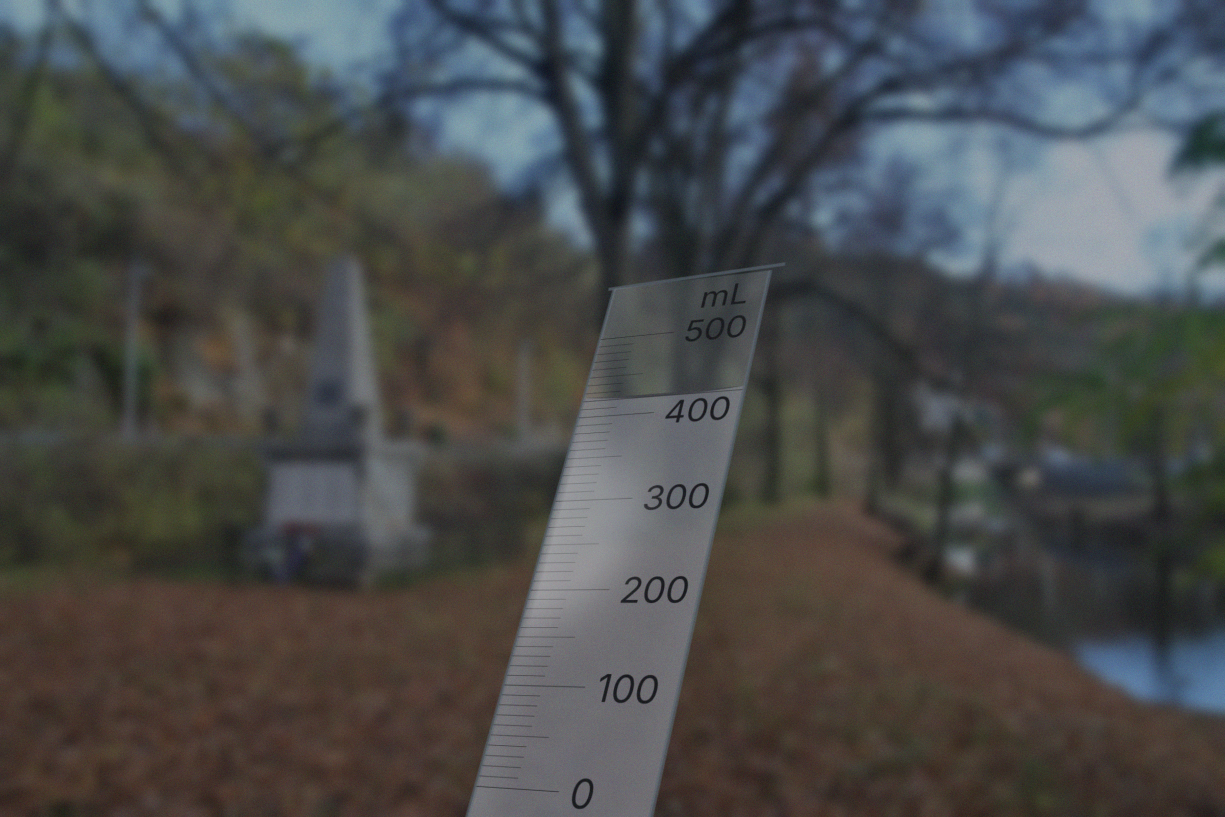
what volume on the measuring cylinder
420 mL
